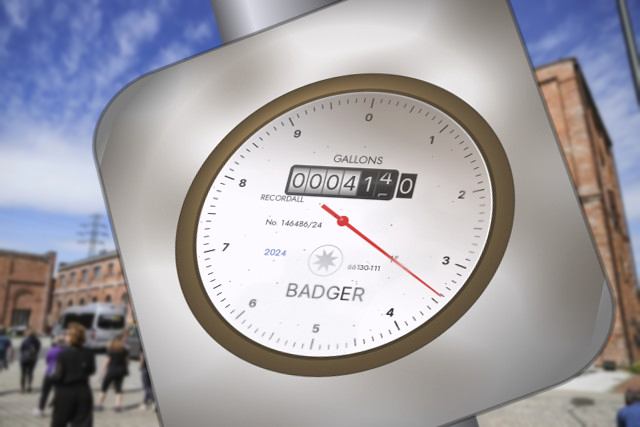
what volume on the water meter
4143.4 gal
